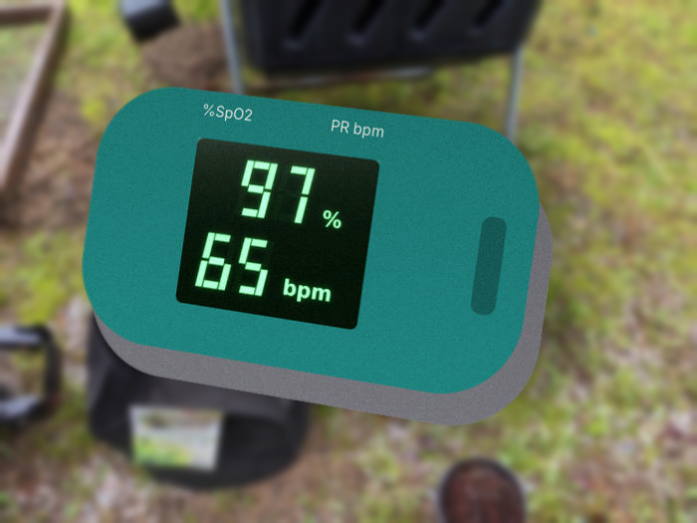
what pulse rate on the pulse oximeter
65 bpm
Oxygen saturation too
97 %
